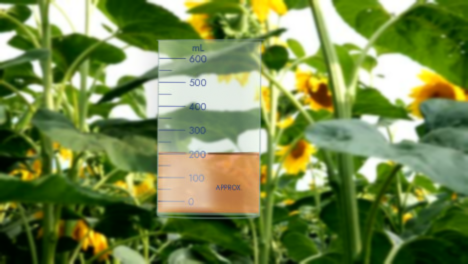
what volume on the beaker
200 mL
